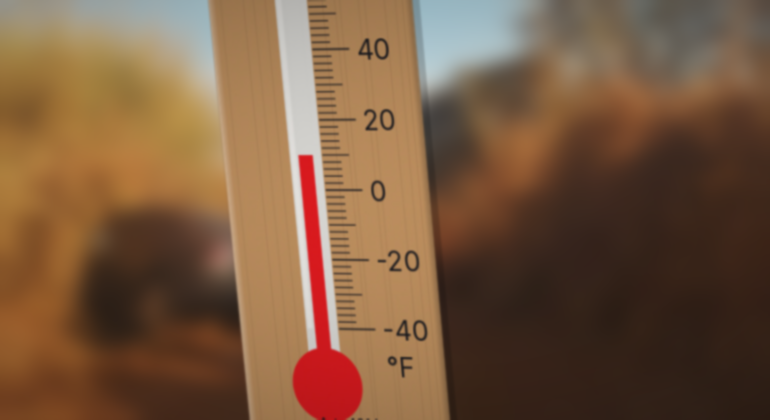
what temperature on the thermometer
10 °F
